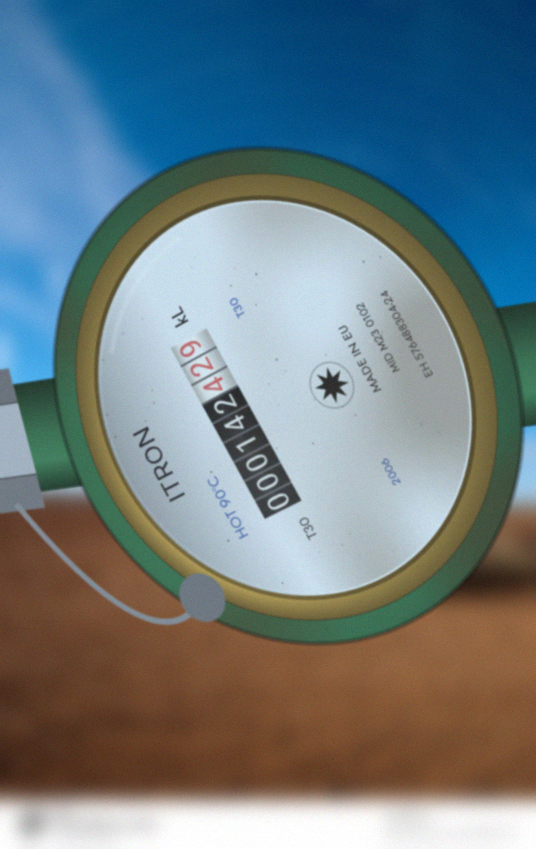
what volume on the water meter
142.429 kL
